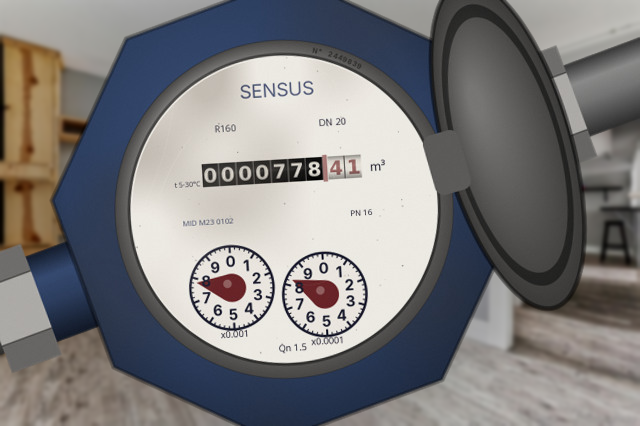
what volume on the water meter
778.4178 m³
